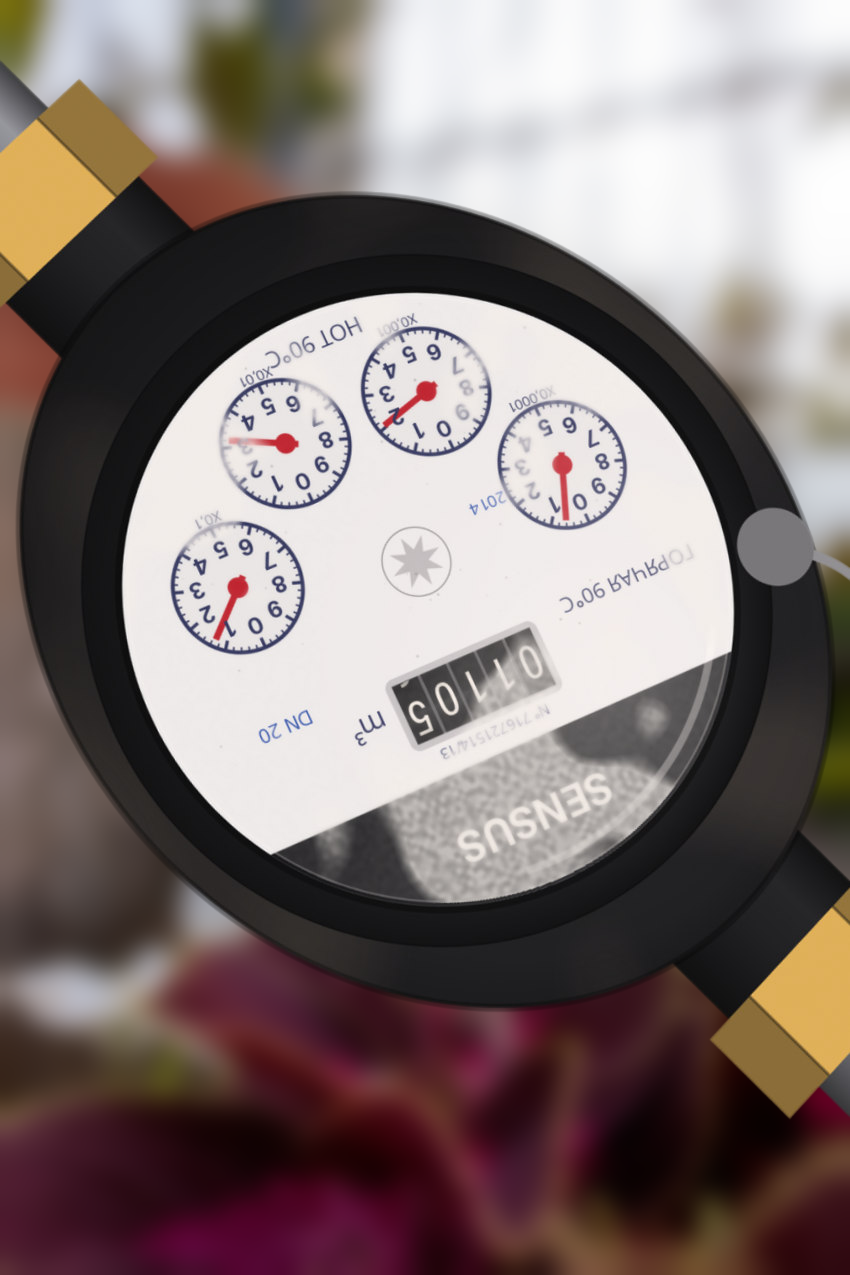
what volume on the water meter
1105.1320 m³
